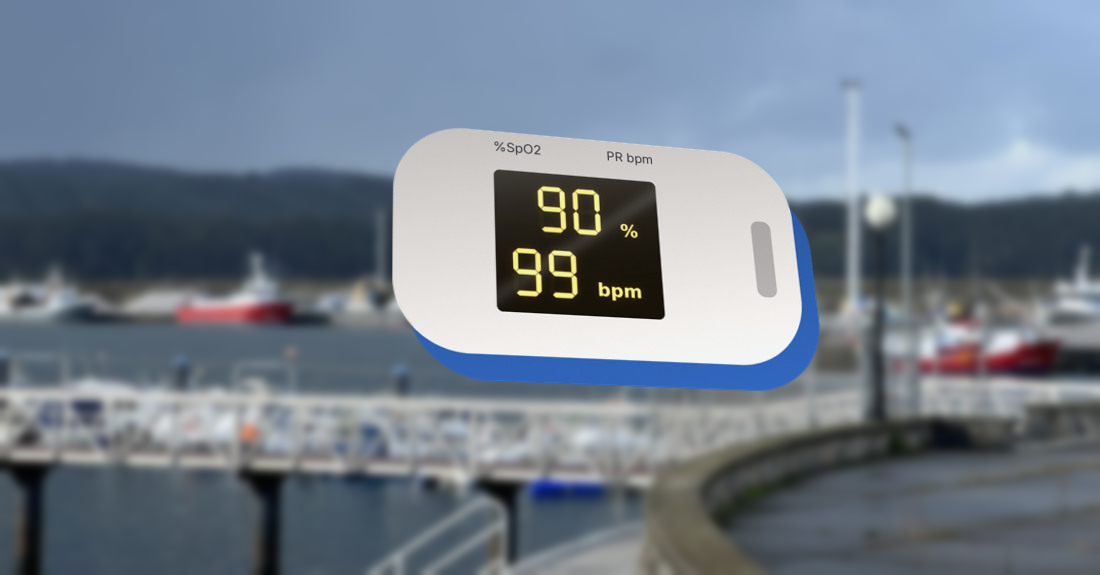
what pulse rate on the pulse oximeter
99 bpm
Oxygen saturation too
90 %
